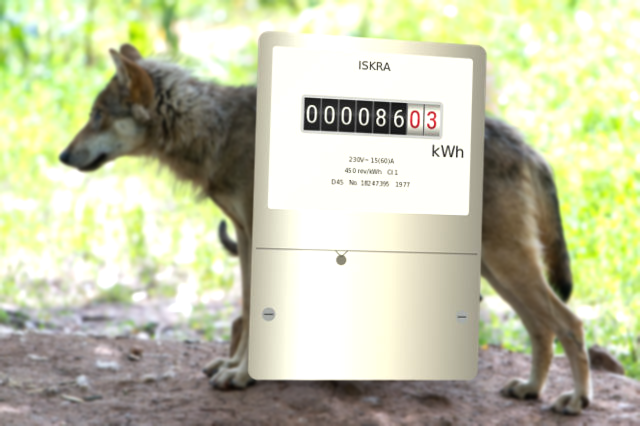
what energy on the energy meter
86.03 kWh
